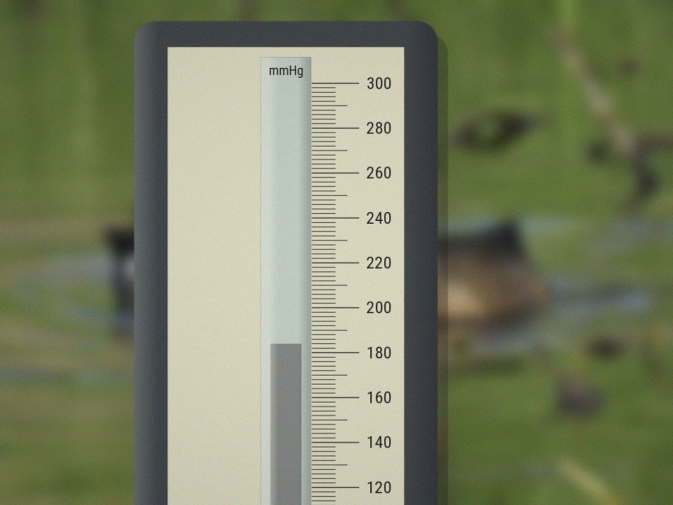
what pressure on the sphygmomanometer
184 mmHg
